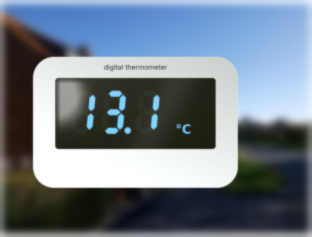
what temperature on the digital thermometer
13.1 °C
